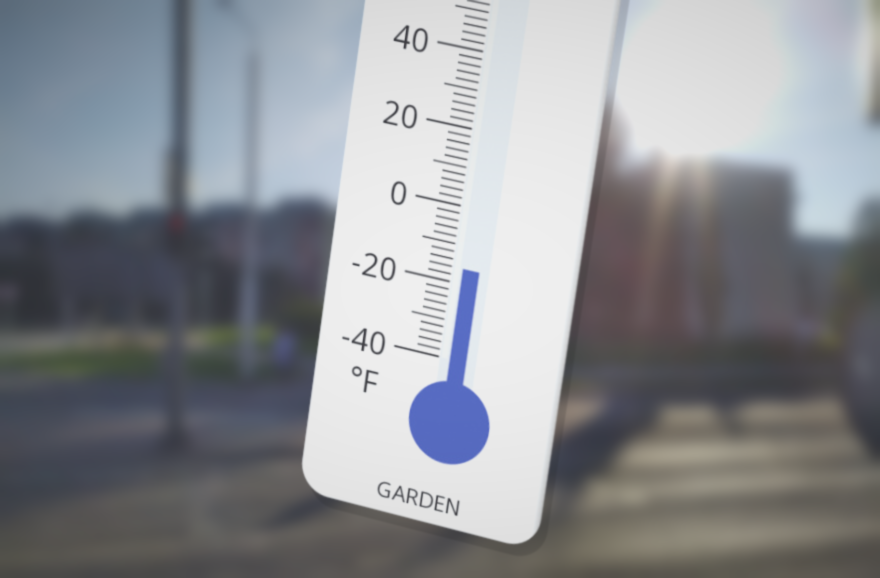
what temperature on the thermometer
-16 °F
